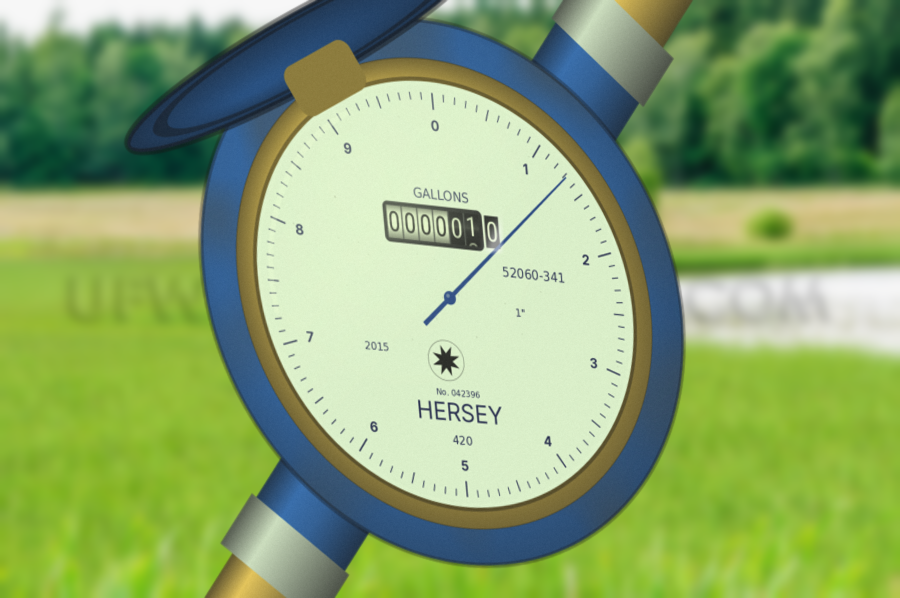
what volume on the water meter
11.3 gal
